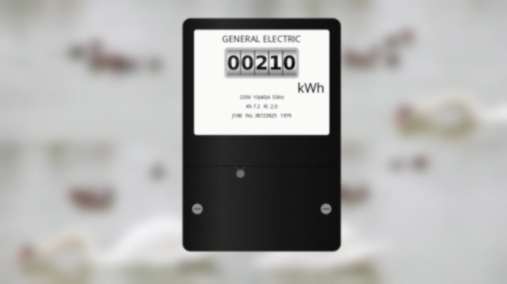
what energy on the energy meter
210 kWh
